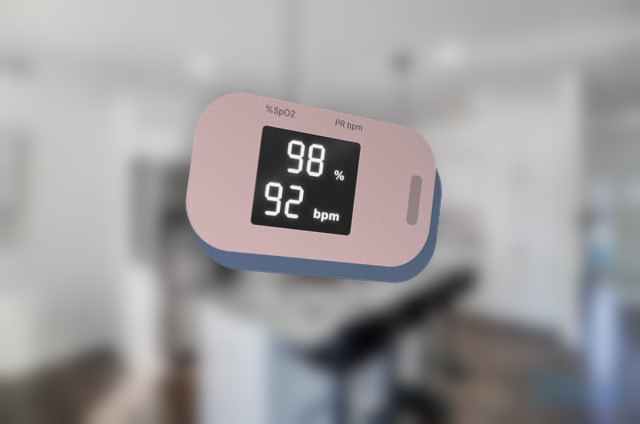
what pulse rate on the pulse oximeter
92 bpm
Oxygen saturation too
98 %
